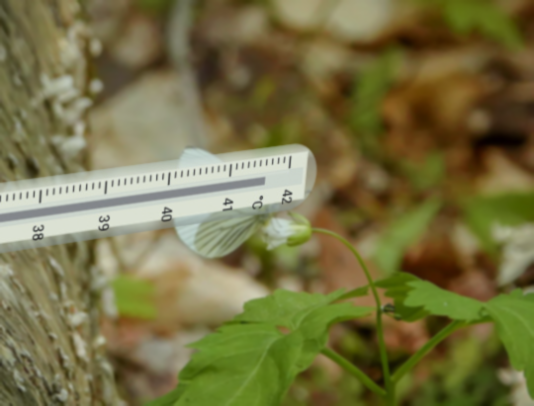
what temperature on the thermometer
41.6 °C
